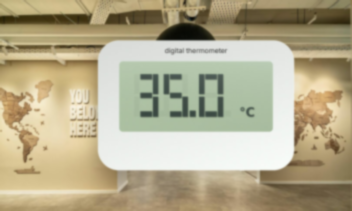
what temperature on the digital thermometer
35.0 °C
